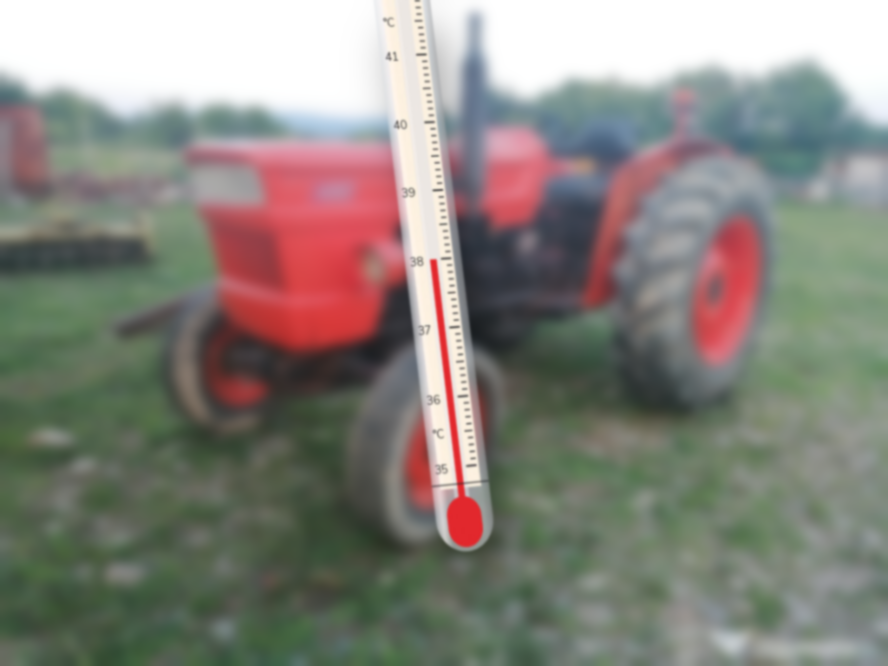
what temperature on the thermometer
38 °C
